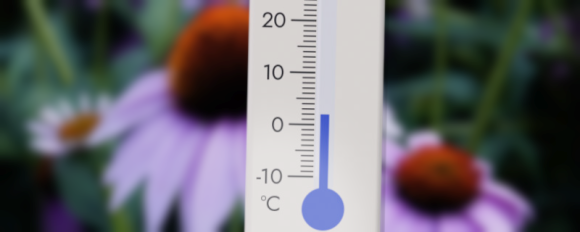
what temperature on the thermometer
2 °C
